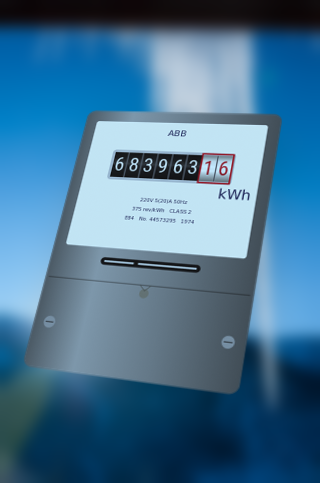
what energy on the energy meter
683963.16 kWh
